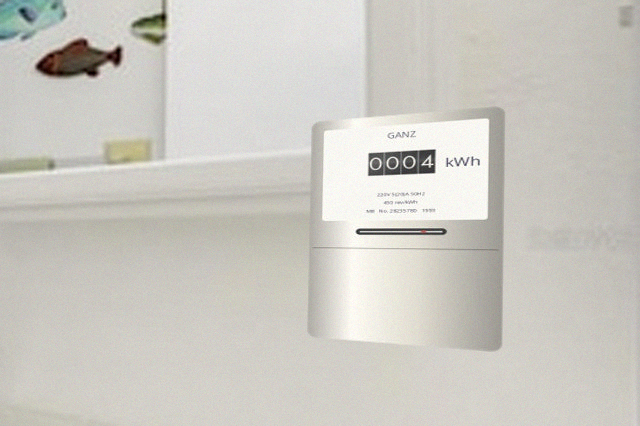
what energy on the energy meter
4 kWh
